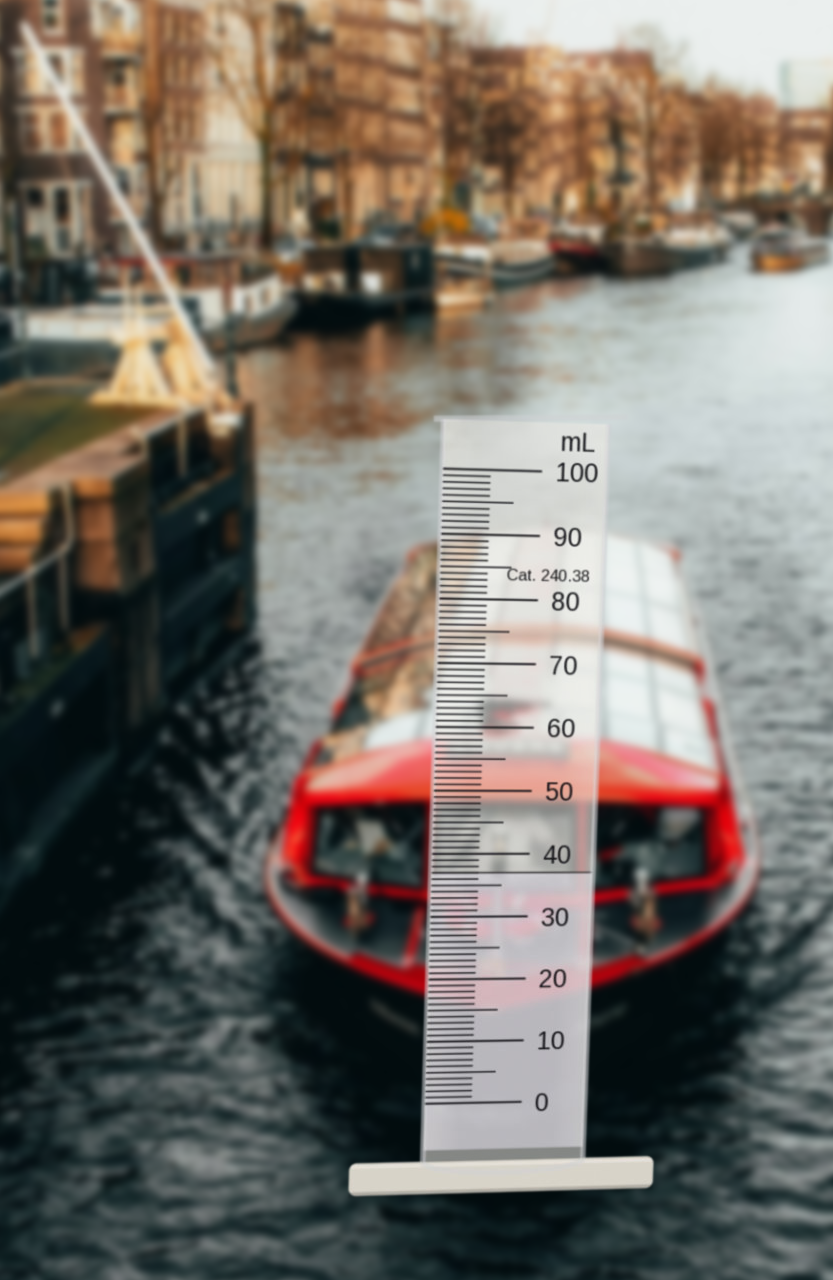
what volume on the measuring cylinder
37 mL
